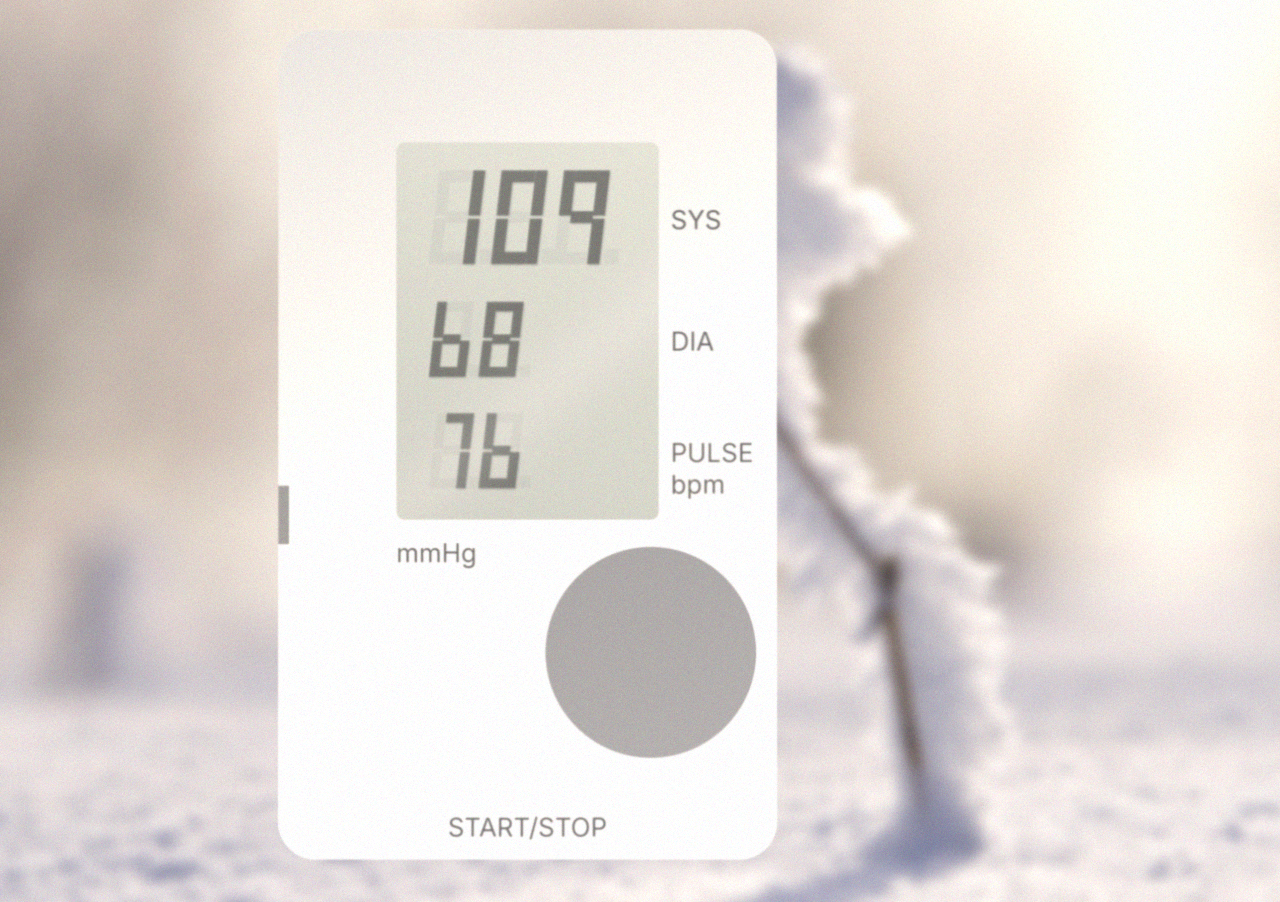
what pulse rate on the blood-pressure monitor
76 bpm
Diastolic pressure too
68 mmHg
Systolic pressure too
109 mmHg
